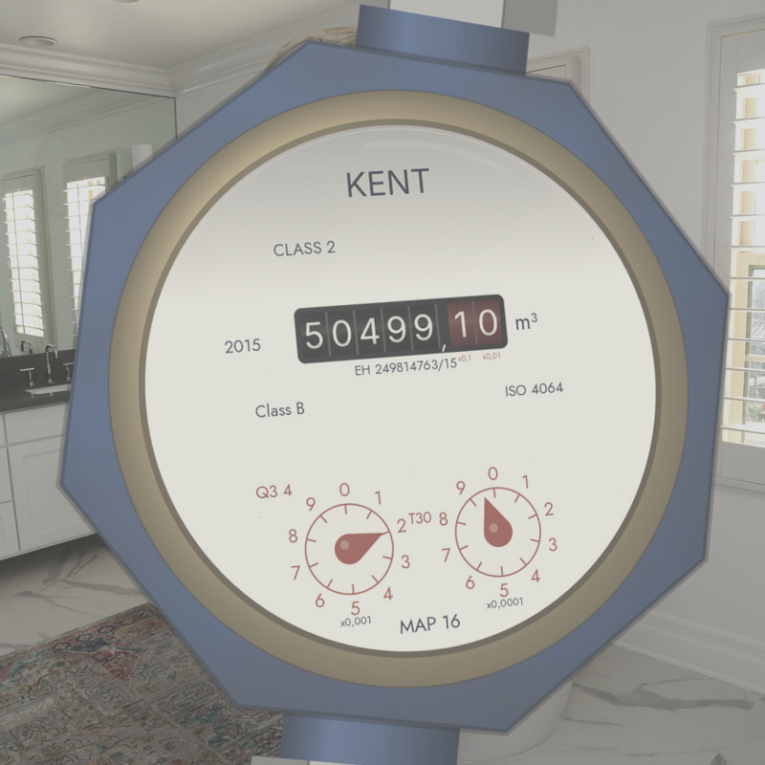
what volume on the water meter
50499.1019 m³
